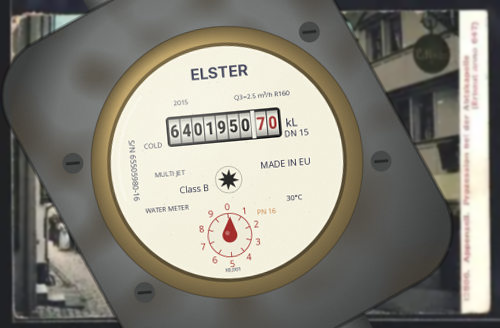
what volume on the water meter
6401950.700 kL
